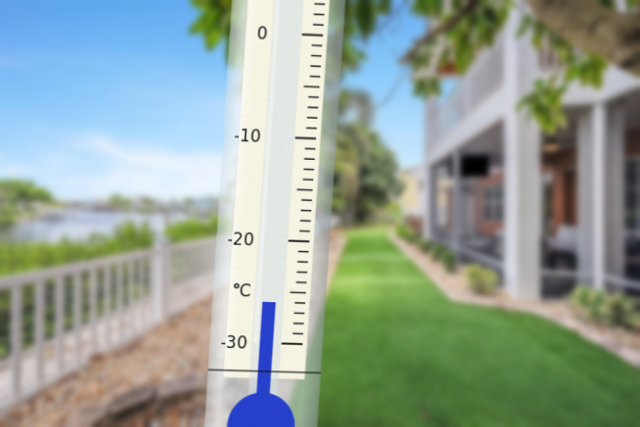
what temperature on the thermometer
-26 °C
